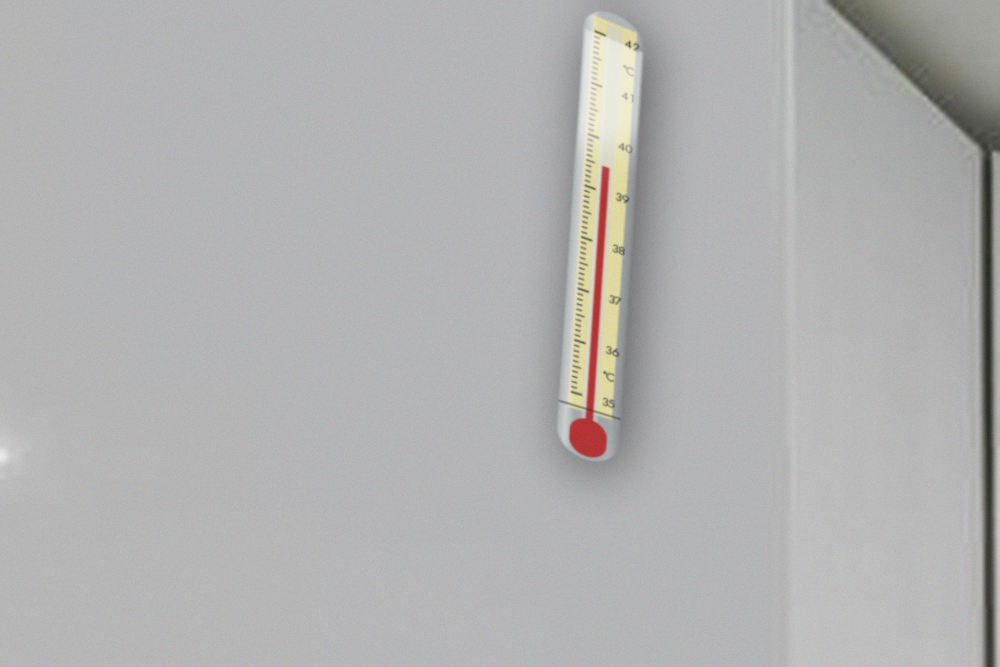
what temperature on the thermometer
39.5 °C
